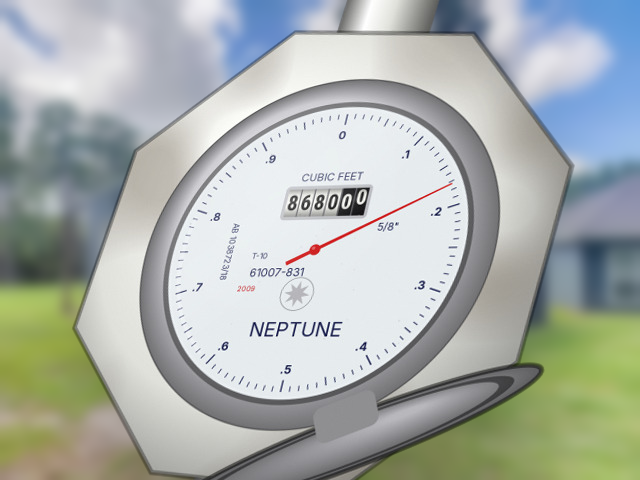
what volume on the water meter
868000.17 ft³
